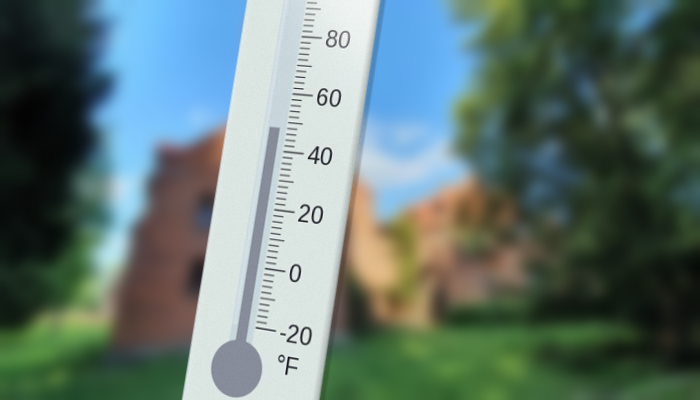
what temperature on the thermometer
48 °F
